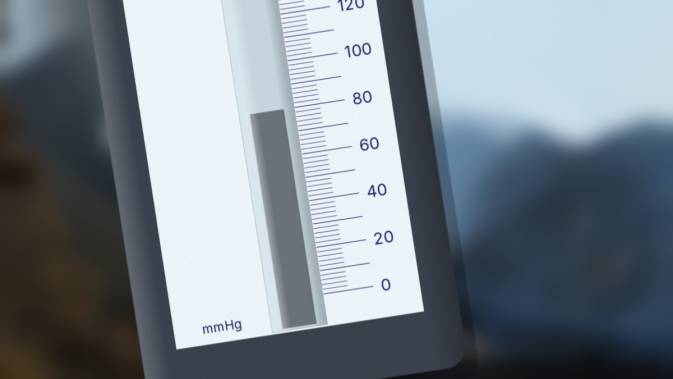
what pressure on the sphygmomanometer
80 mmHg
